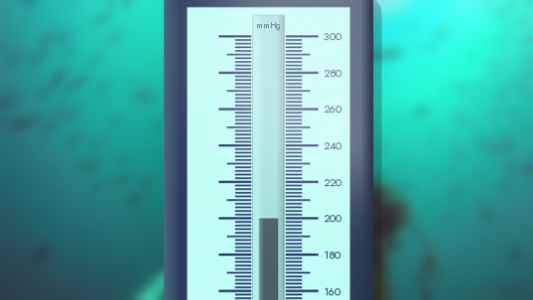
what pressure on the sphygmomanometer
200 mmHg
